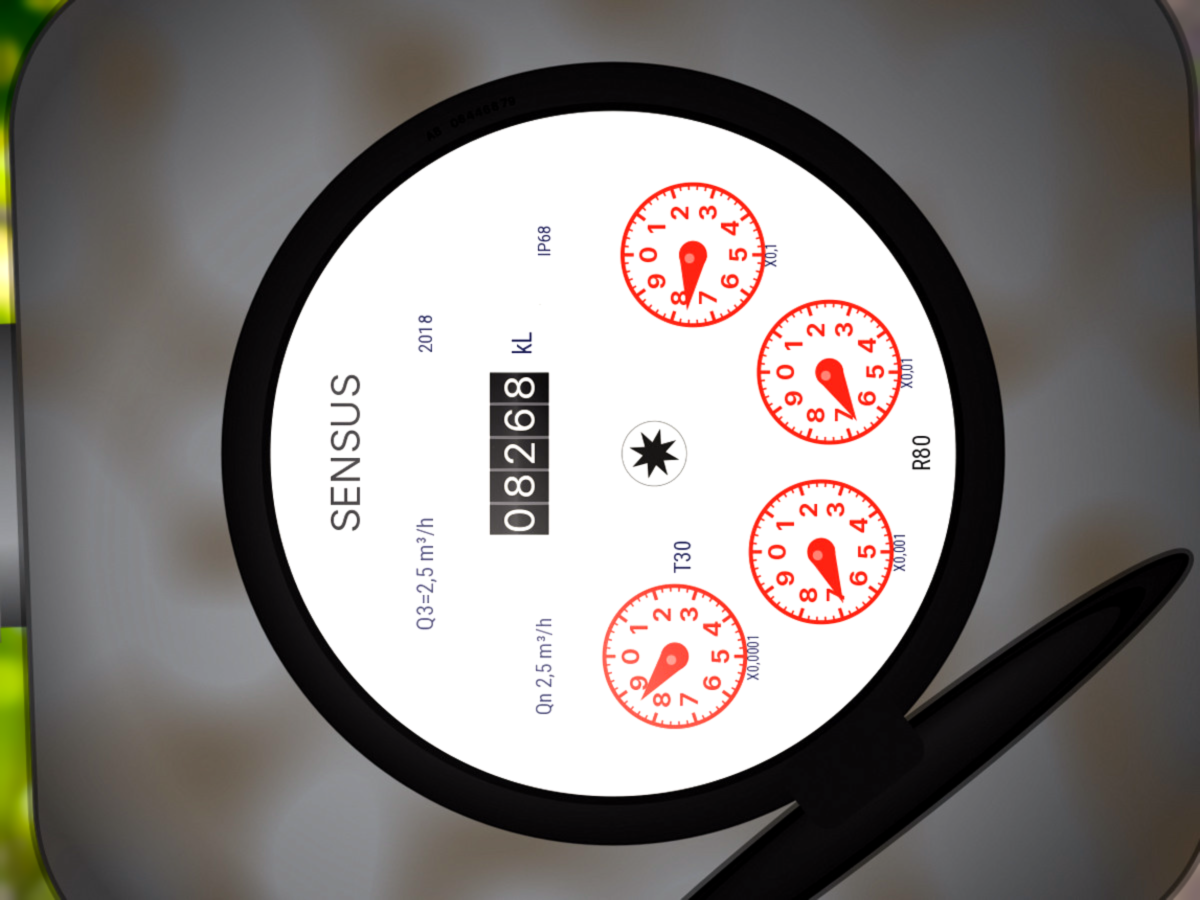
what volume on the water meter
8268.7668 kL
